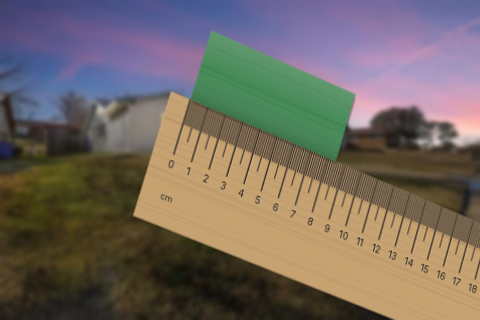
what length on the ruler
8.5 cm
